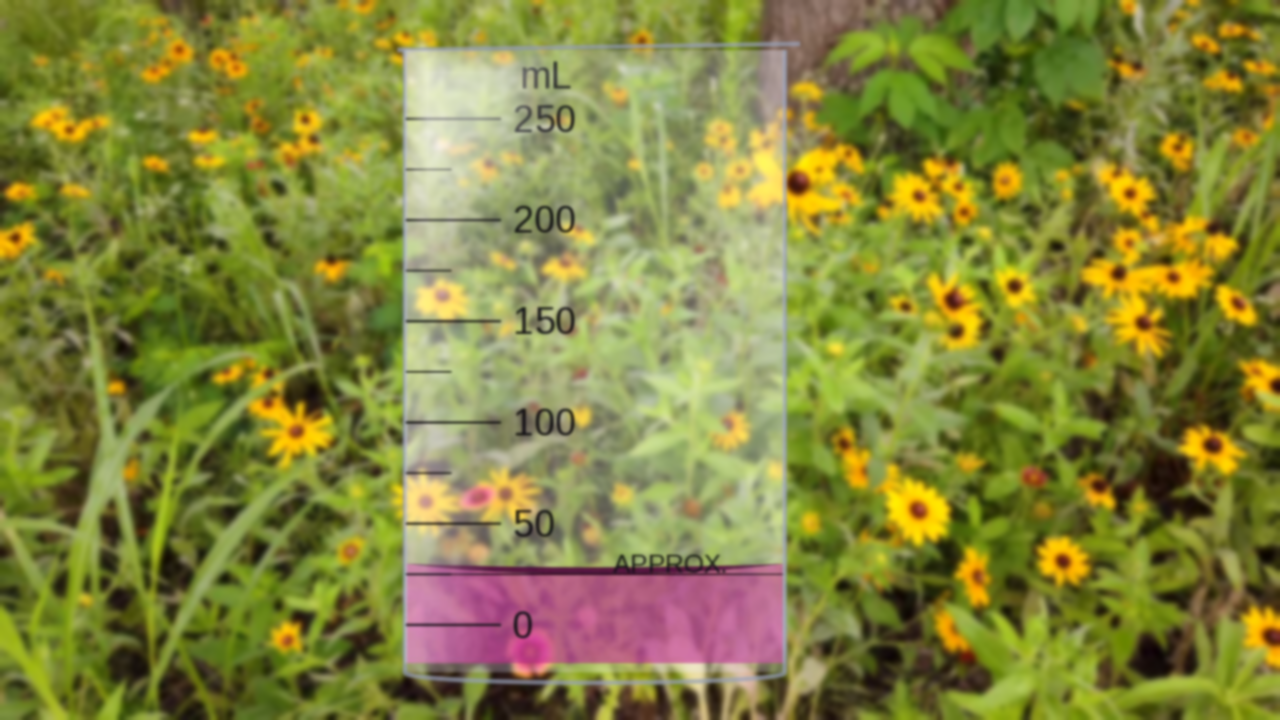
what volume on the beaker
25 mL
